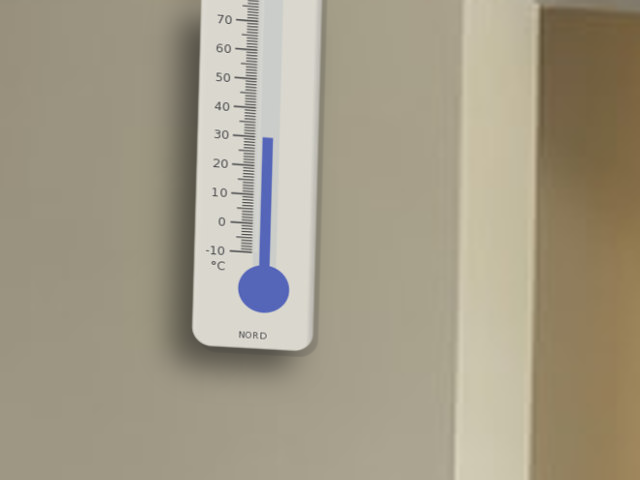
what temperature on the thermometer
30 °C
